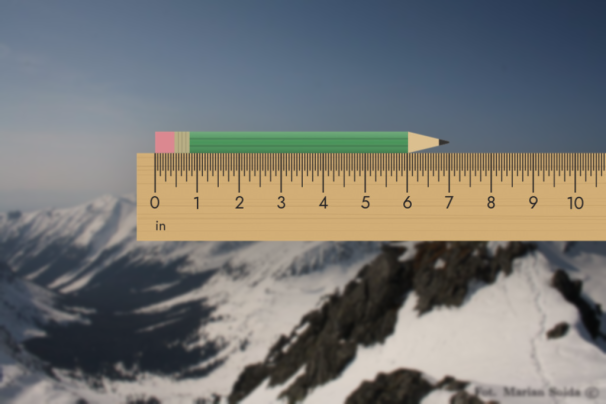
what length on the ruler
7 in
